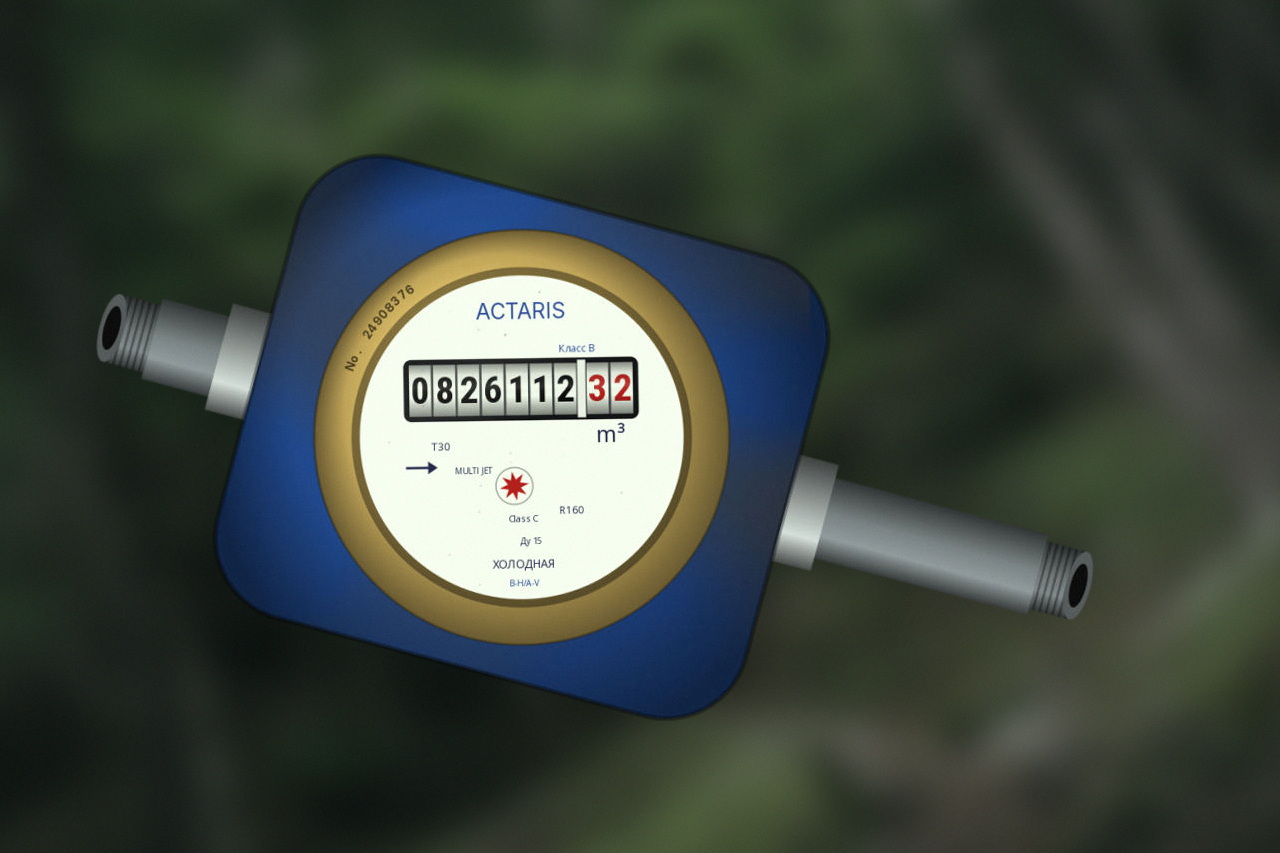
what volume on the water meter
826112.32 m³
